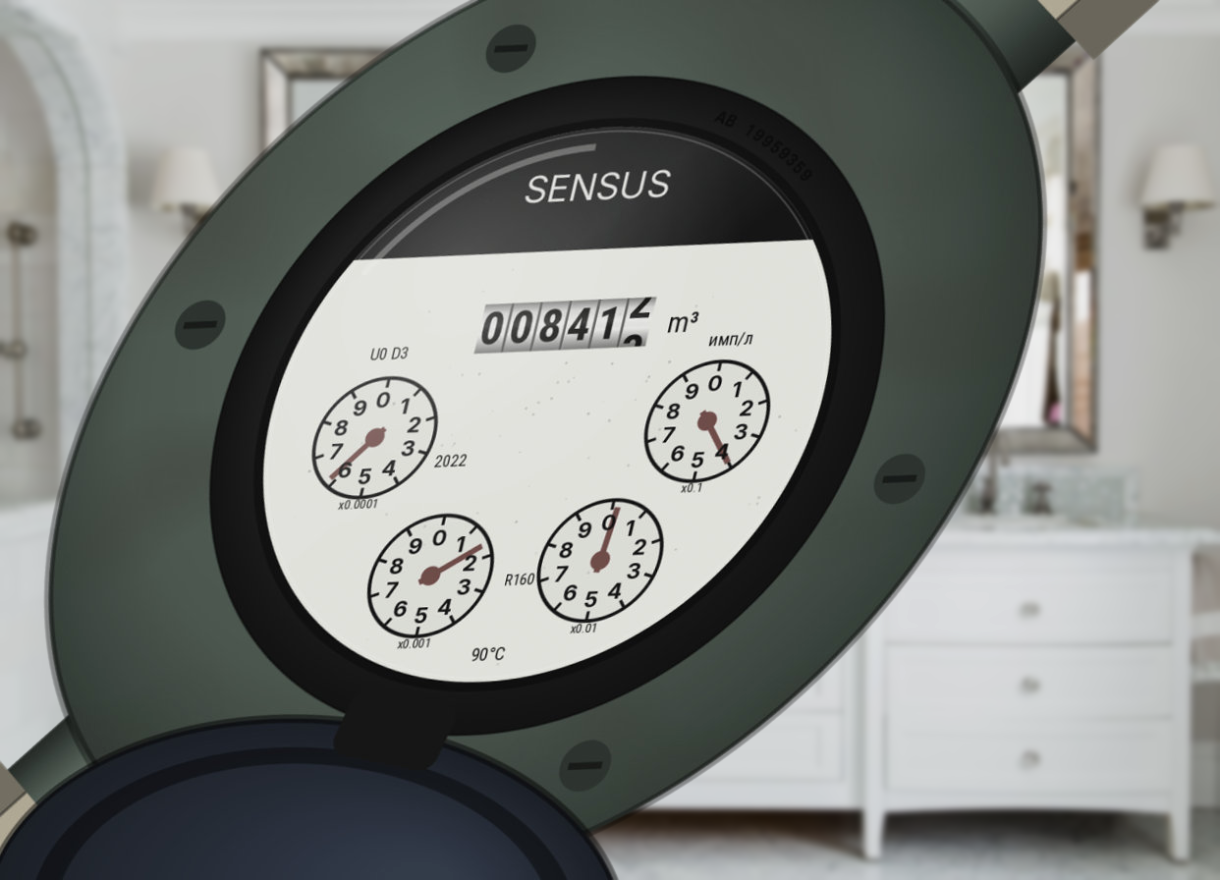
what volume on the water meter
8412.4016 m³
